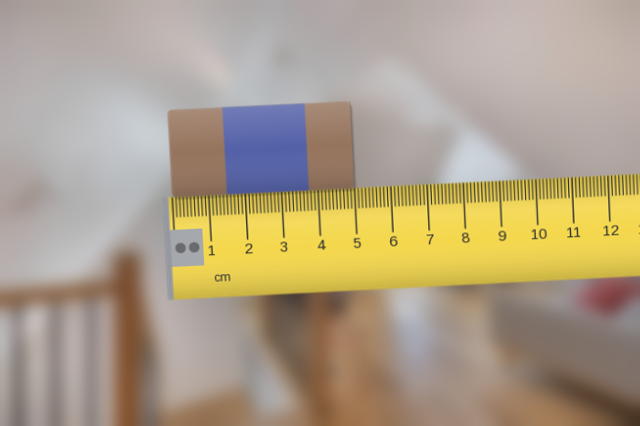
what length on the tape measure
5 cm
